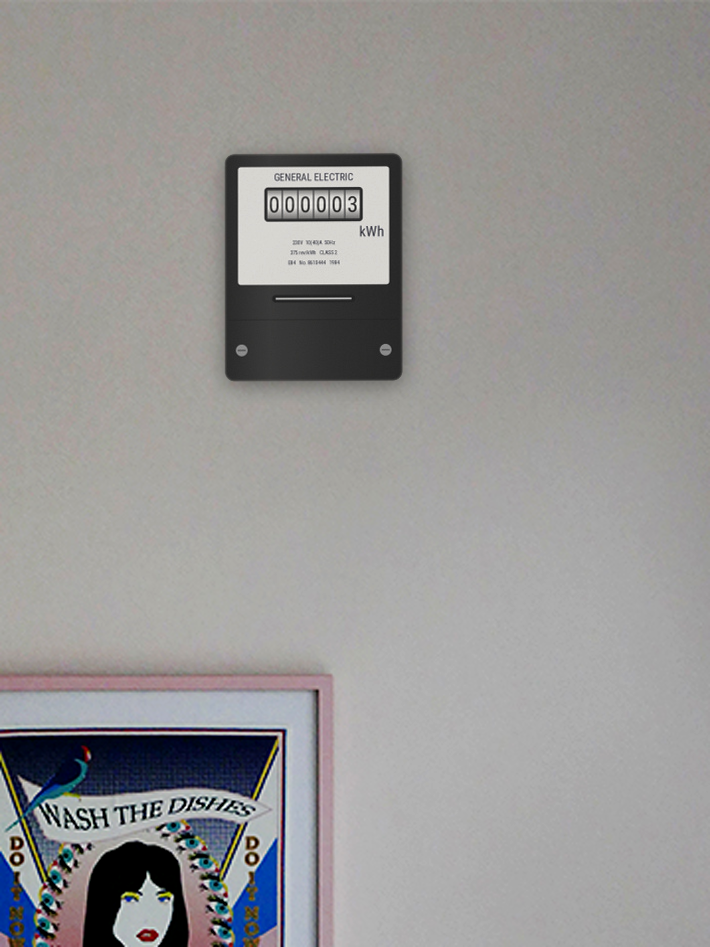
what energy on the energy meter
3 kWh
